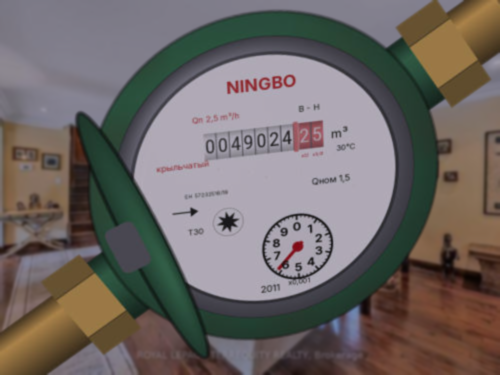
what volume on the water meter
49024.256 m³
